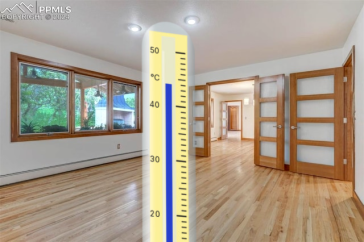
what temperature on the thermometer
44 °C
